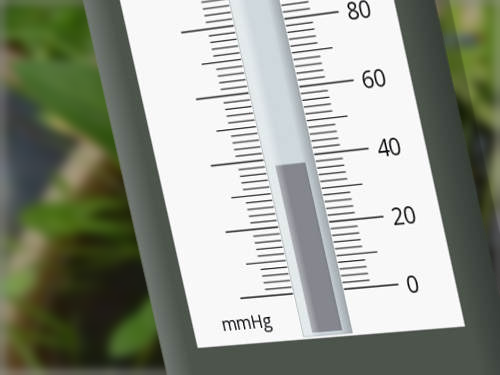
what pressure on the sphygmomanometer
38 mmHg
